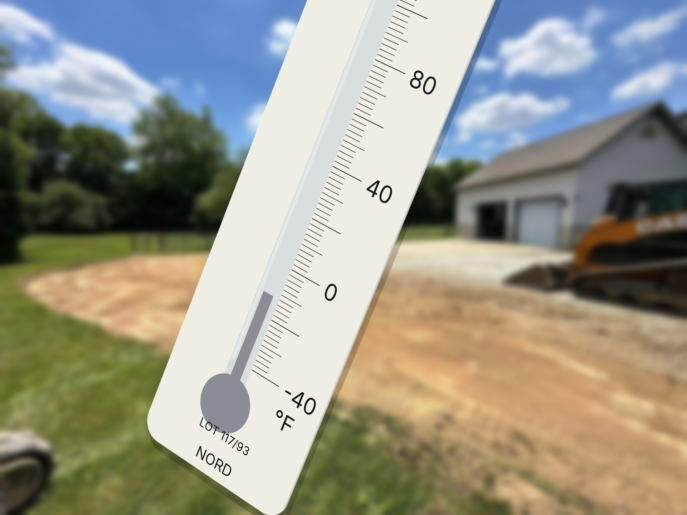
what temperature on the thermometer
-12 °F
